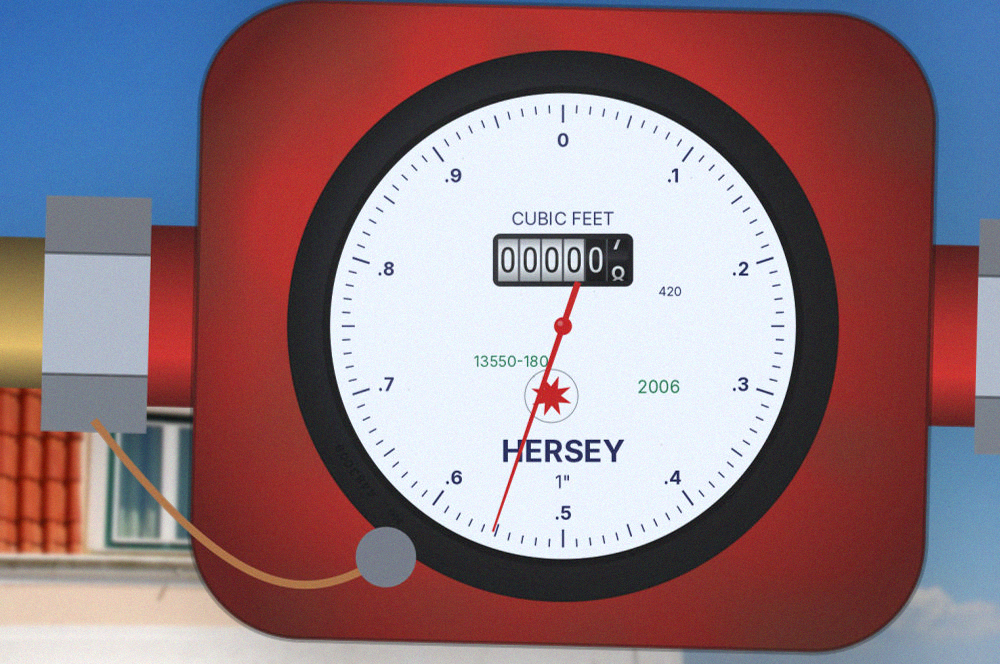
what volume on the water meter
7.55 ft³
